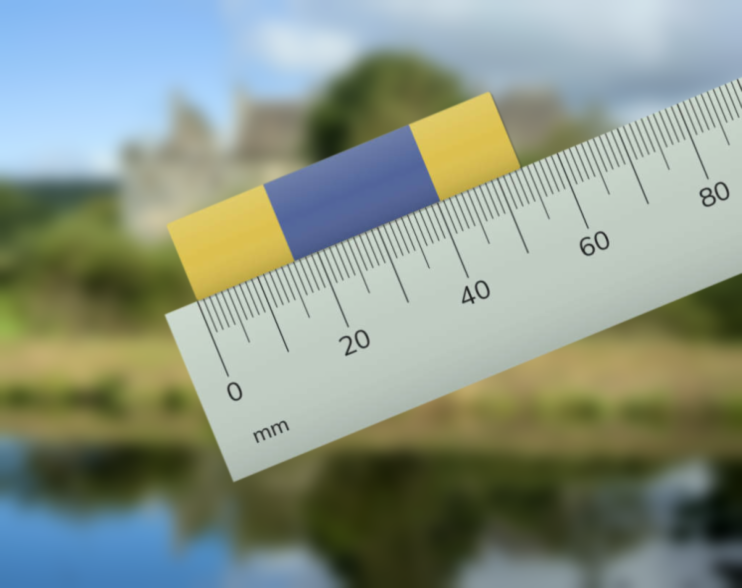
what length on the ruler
54 mm
